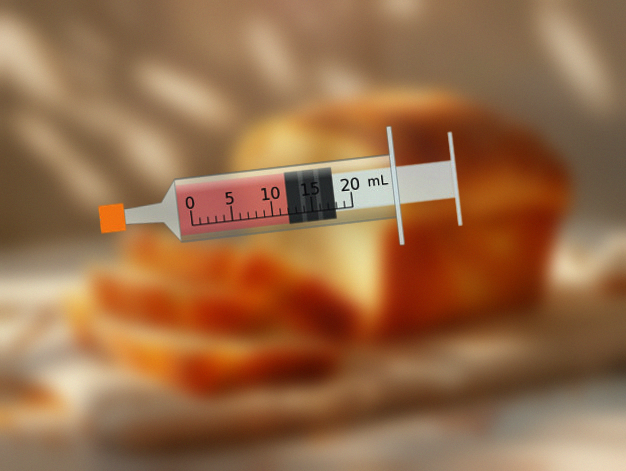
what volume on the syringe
12 mL
